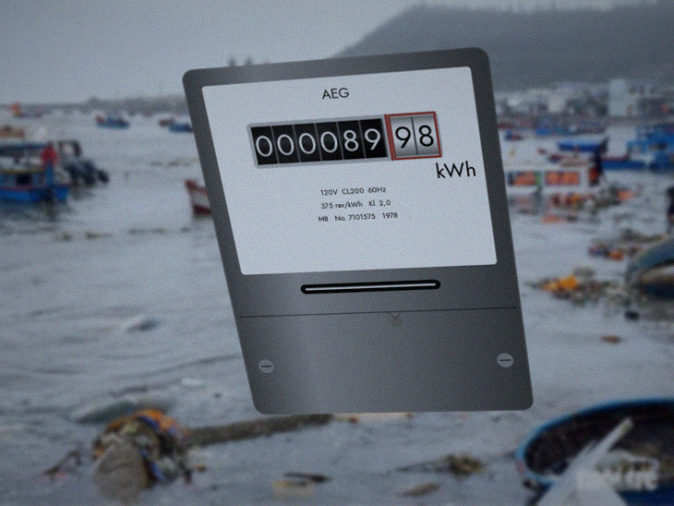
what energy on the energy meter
89.98 kWh
